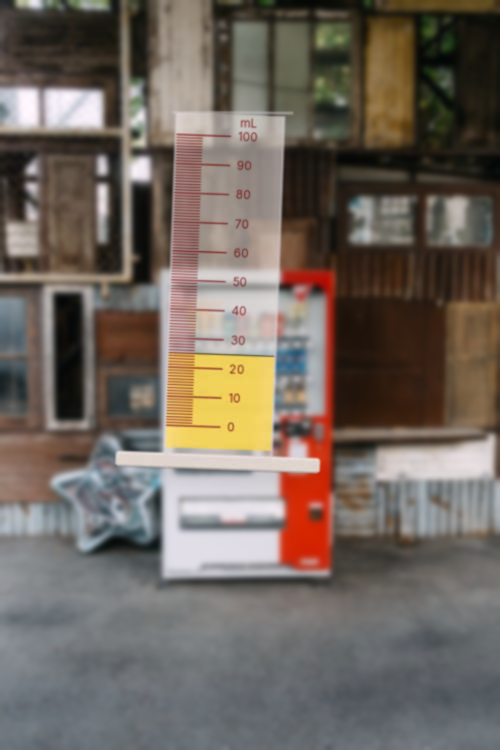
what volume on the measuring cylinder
25 mL
